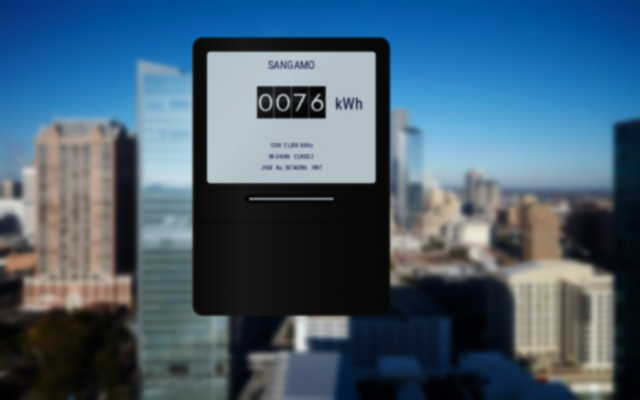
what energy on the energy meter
76 kWh
